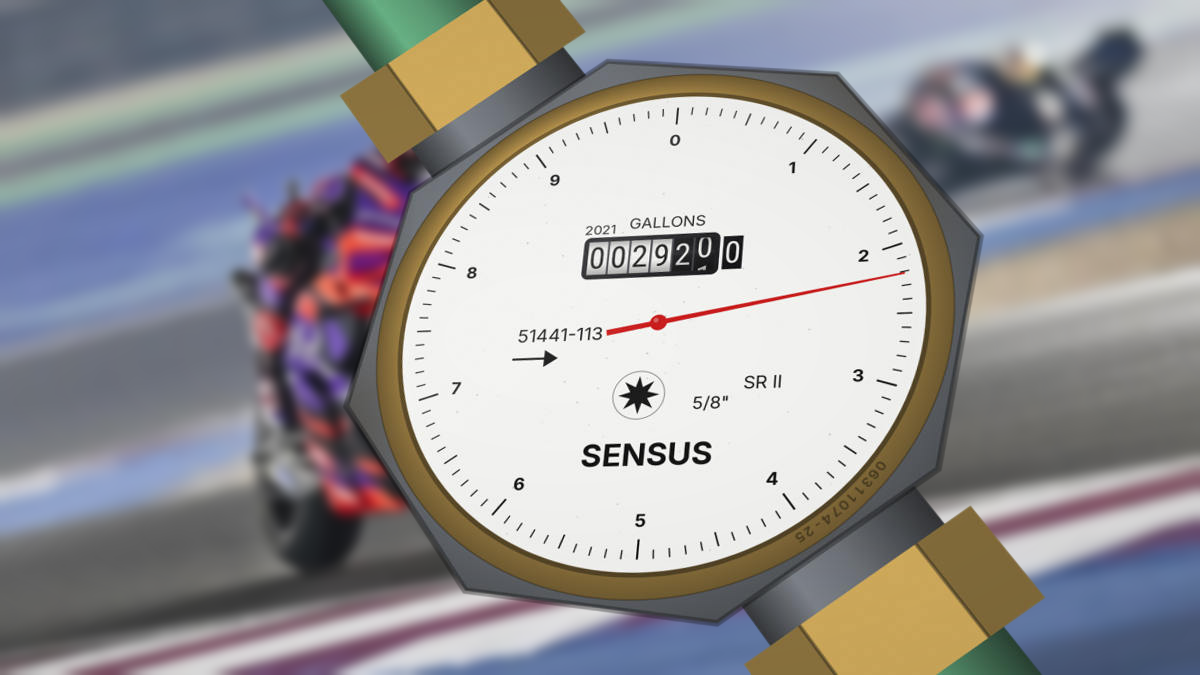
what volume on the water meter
29202.2 gal
